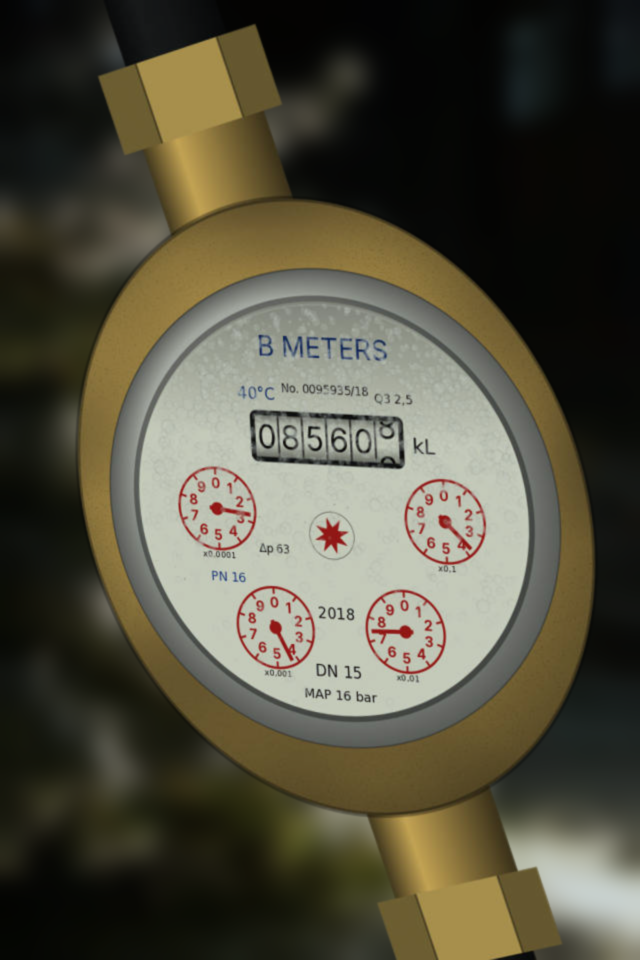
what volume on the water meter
85608.3742 kL
